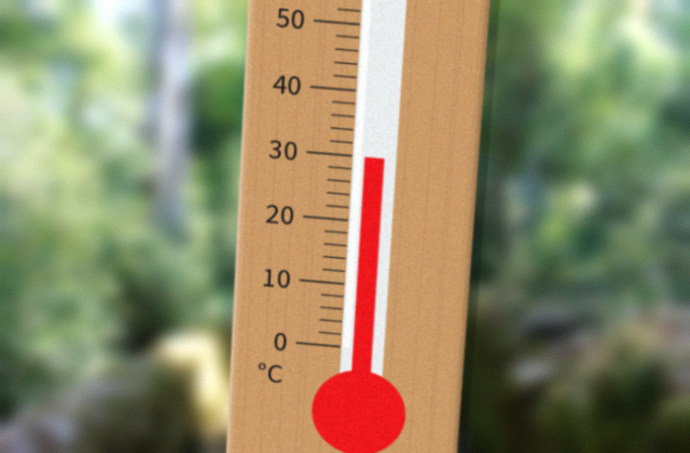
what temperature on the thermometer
30 °C
